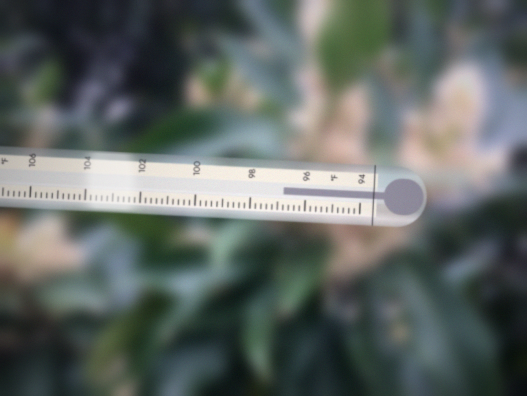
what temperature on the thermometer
96.8 °F
